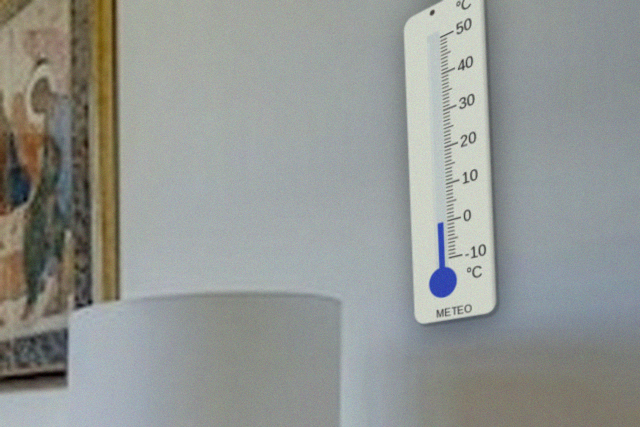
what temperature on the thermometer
0 °C
